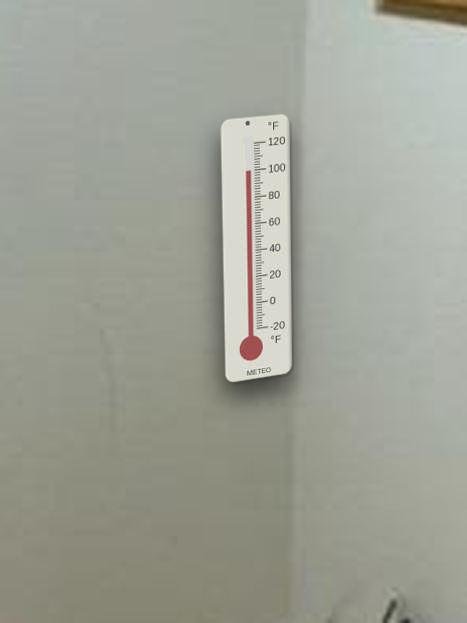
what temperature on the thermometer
100 °F
